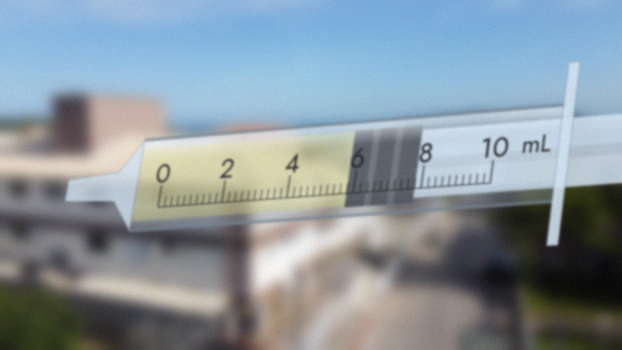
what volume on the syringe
5.8 mL
